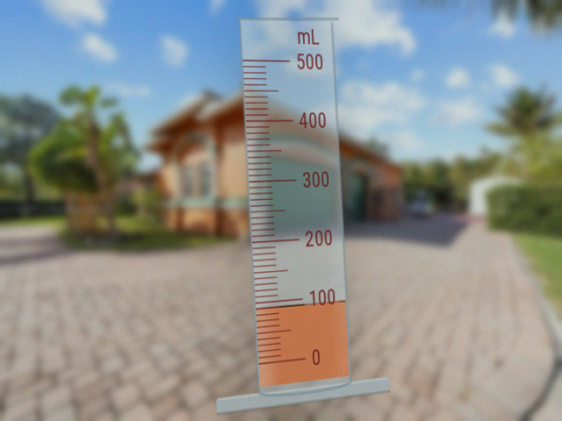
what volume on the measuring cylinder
90 mL
